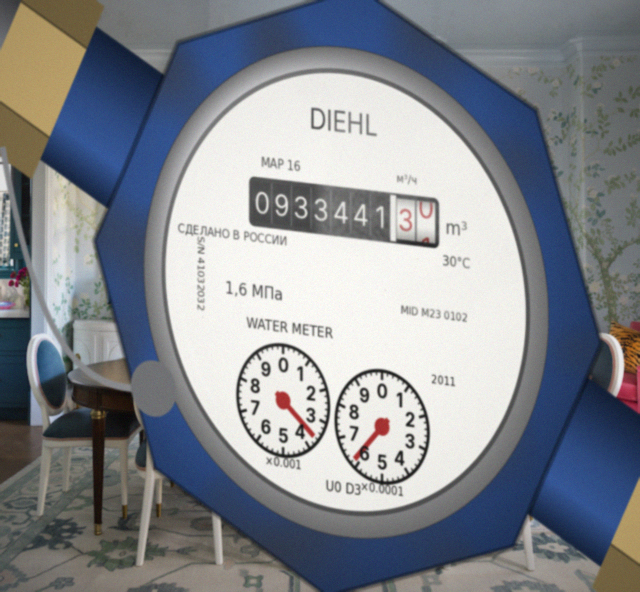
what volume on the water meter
933441.3036 m³
